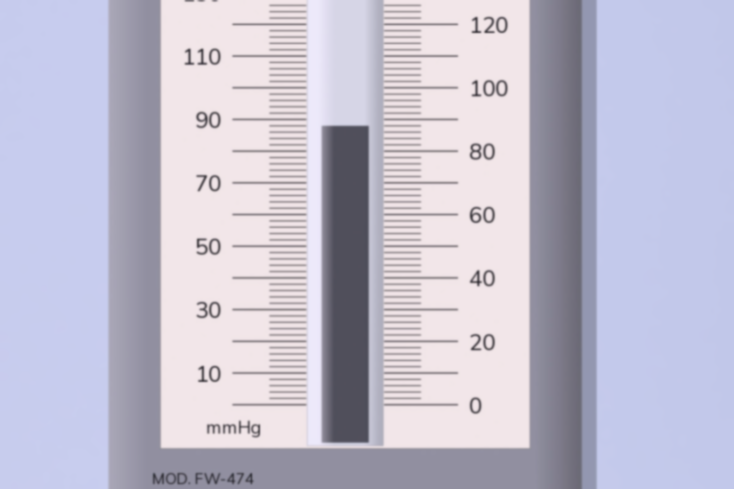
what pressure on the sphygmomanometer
88 mmHg
